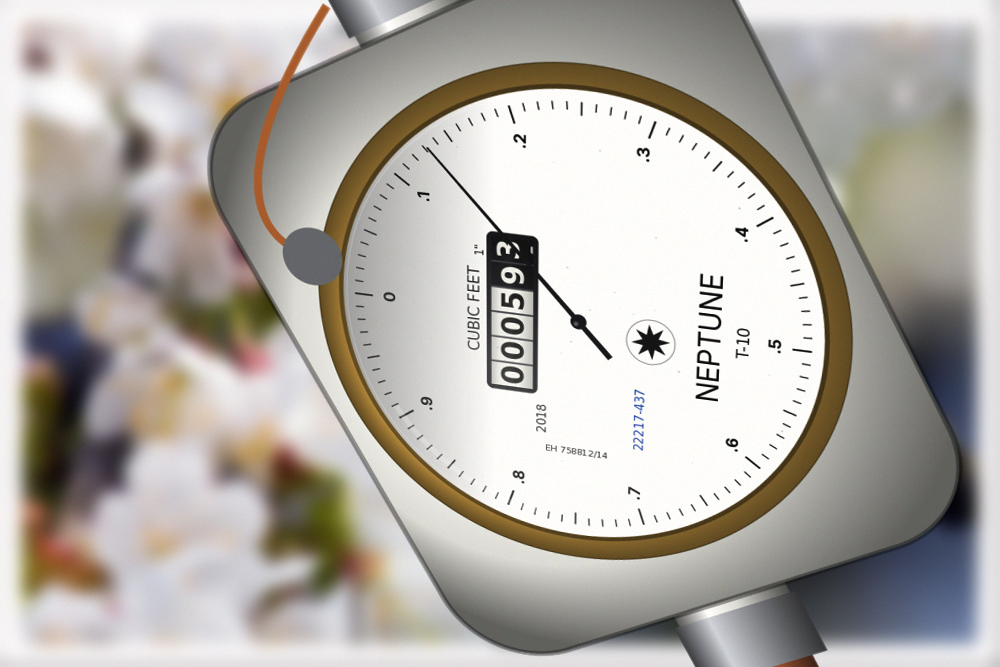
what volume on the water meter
593.13 ft³
